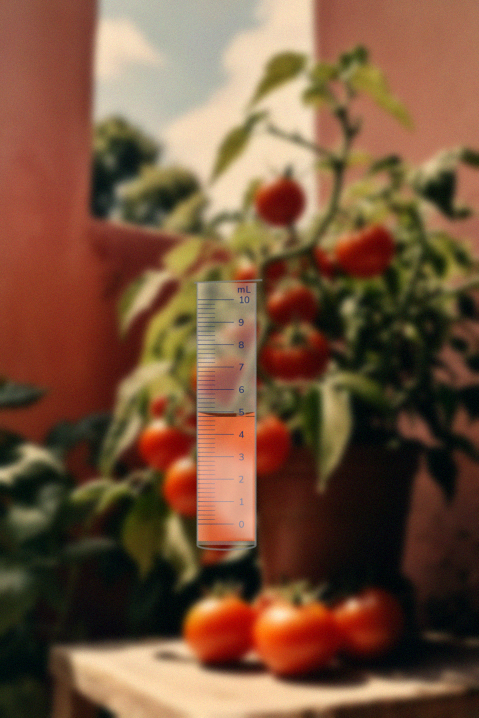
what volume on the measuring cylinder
4.8 mL
